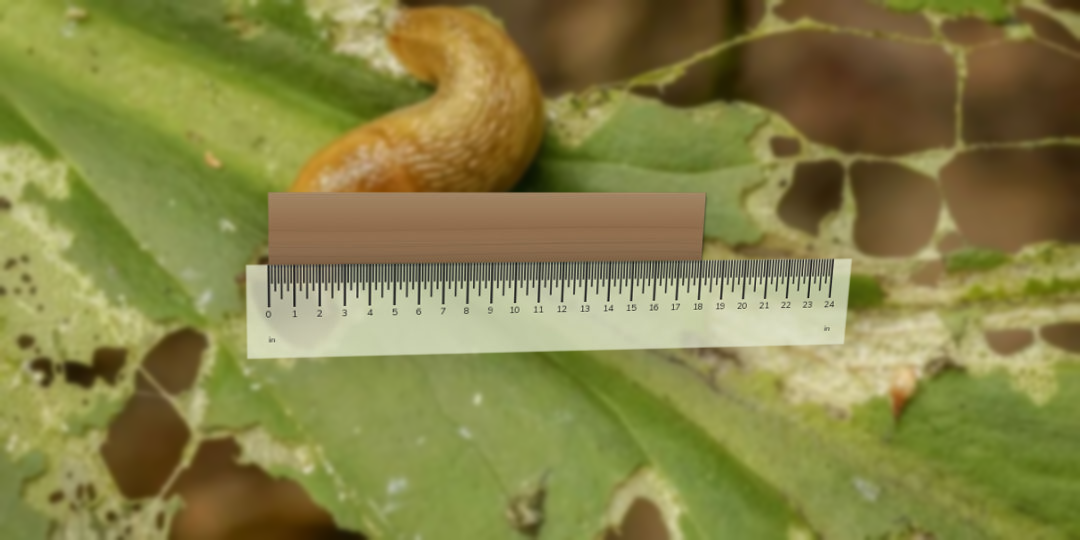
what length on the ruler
18 in
